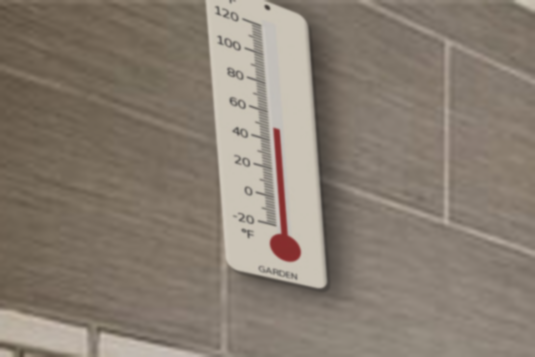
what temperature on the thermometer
50 °F
